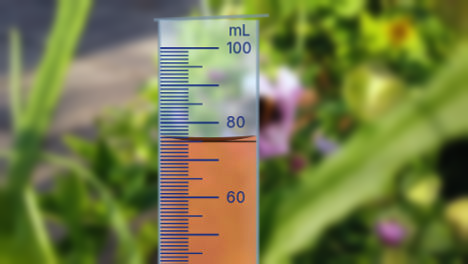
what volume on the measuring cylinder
75 mL
